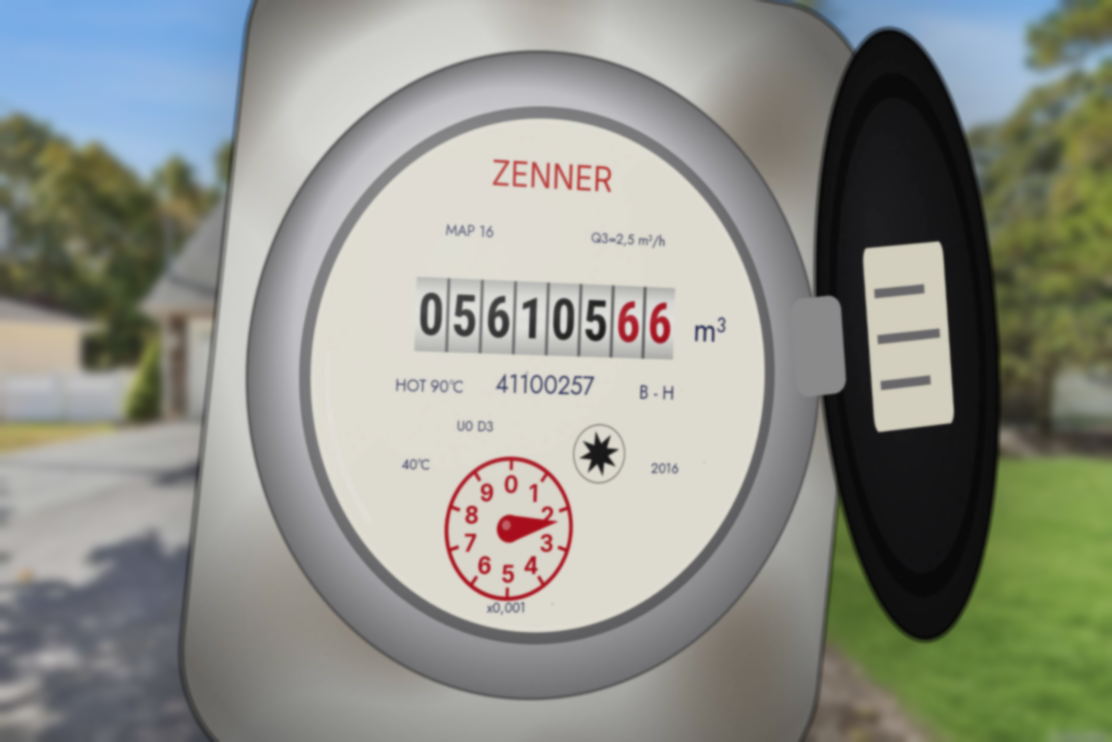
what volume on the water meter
56105.662 m³
